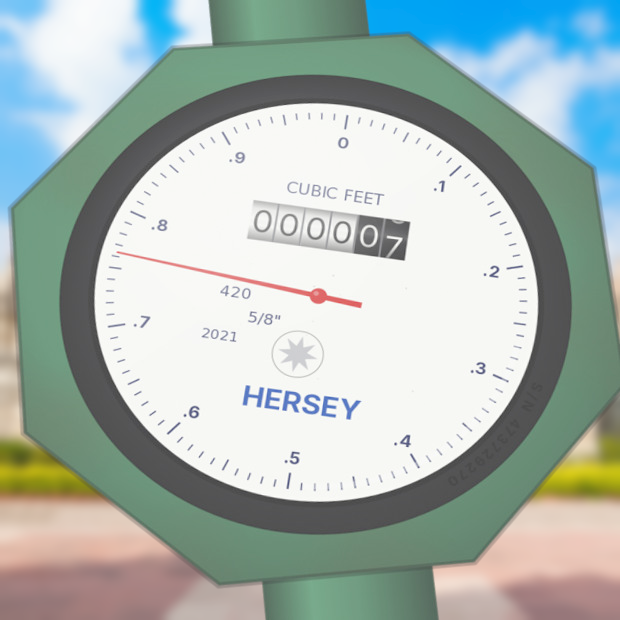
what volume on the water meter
6.76 ft³
